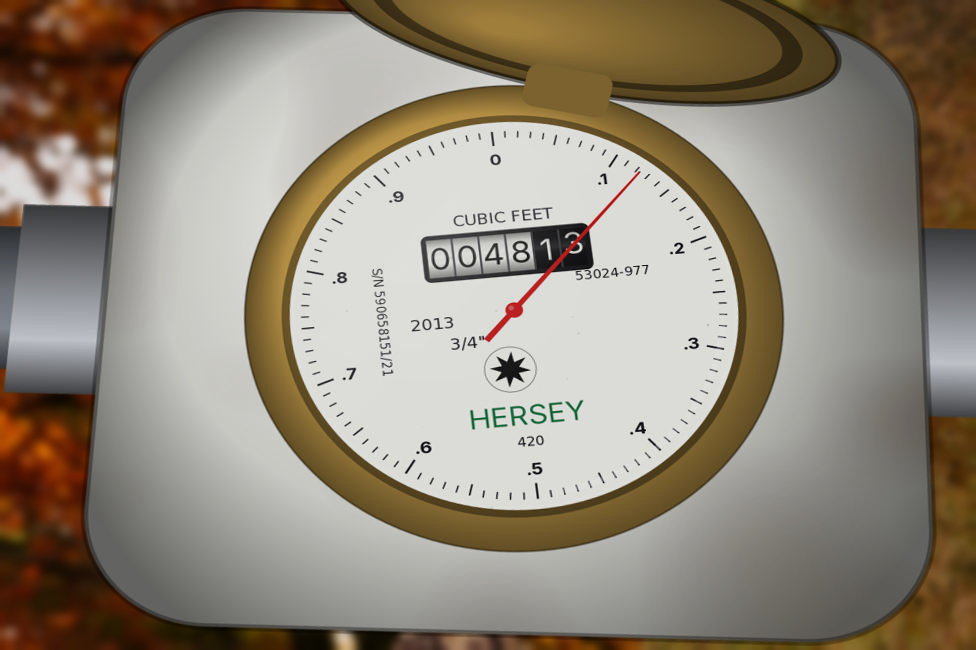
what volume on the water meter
4813.12 ft³
